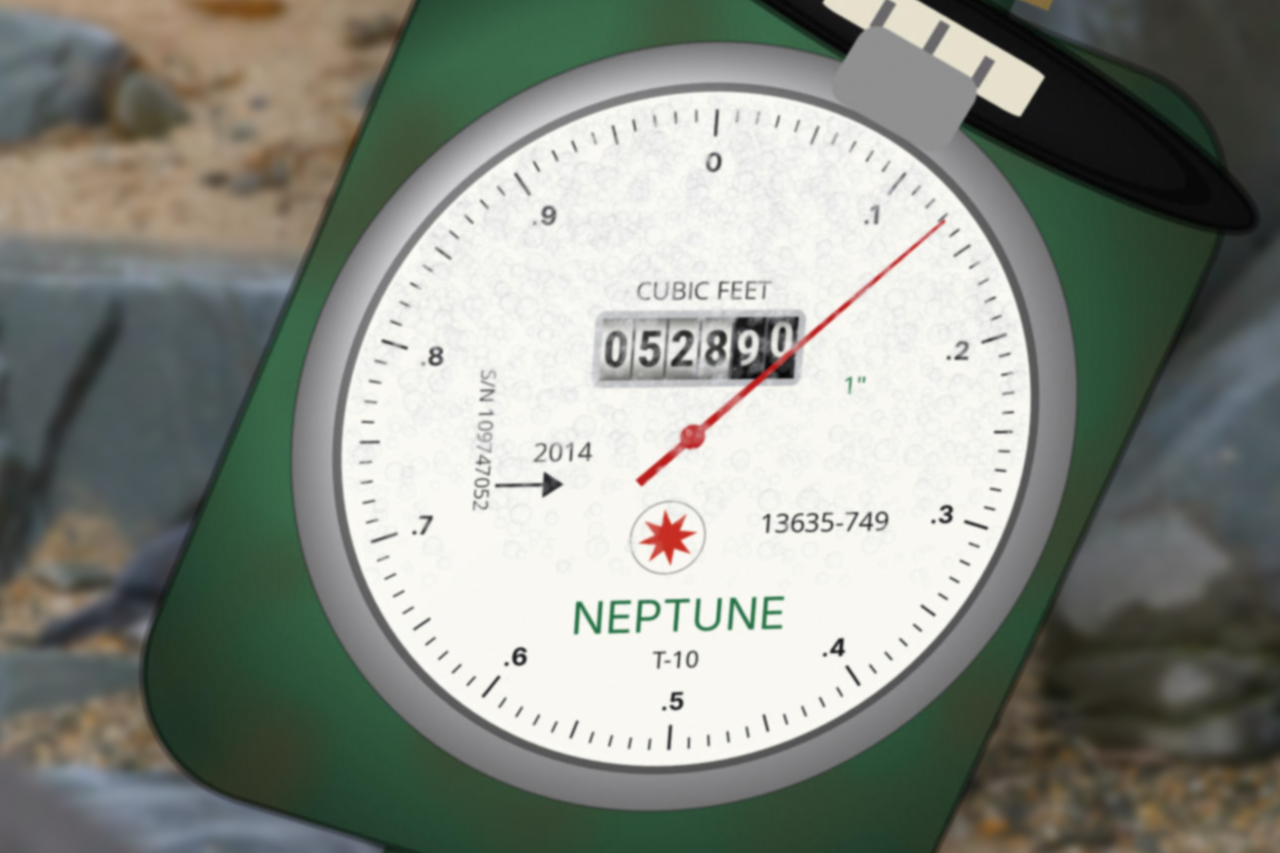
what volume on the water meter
52890.13 ft³
